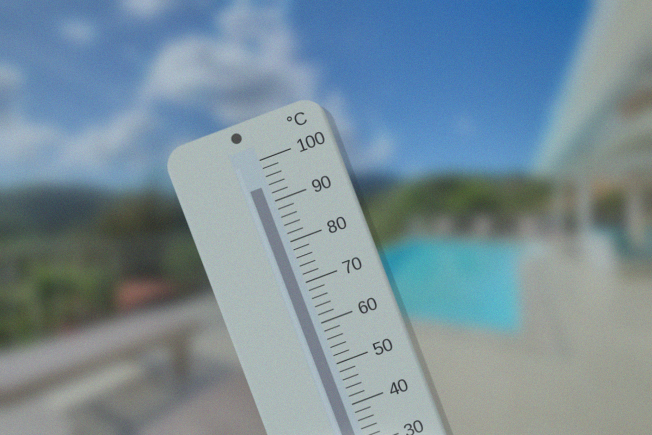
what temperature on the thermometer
94 °C
